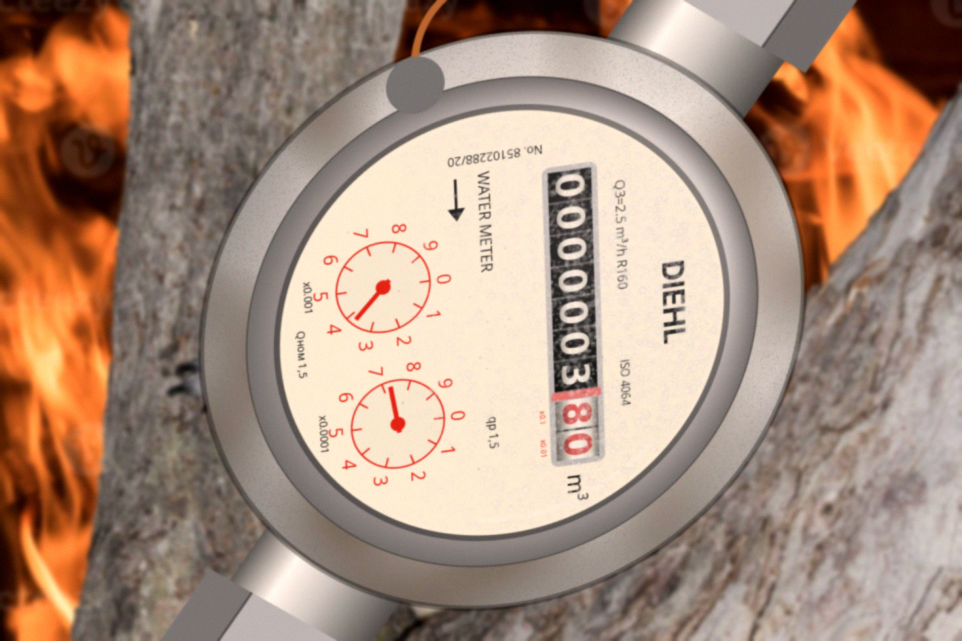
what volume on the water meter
3.8037 m³
